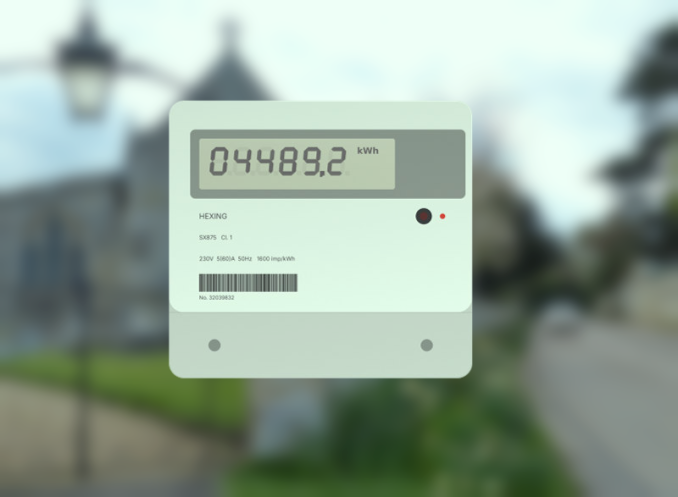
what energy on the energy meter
4489.2 kWh
